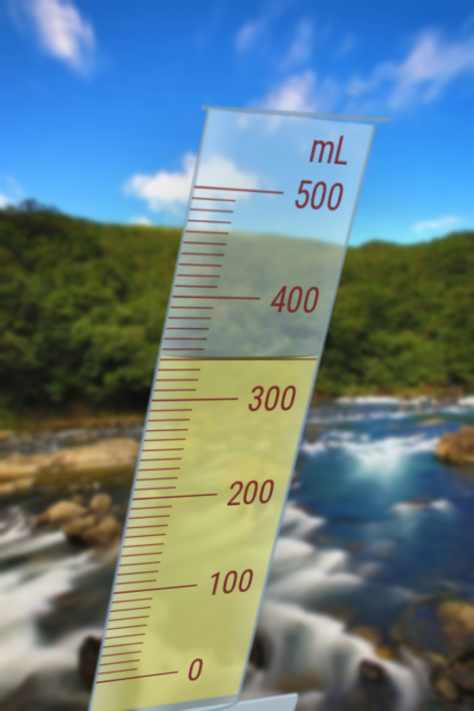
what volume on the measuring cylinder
340 mL
